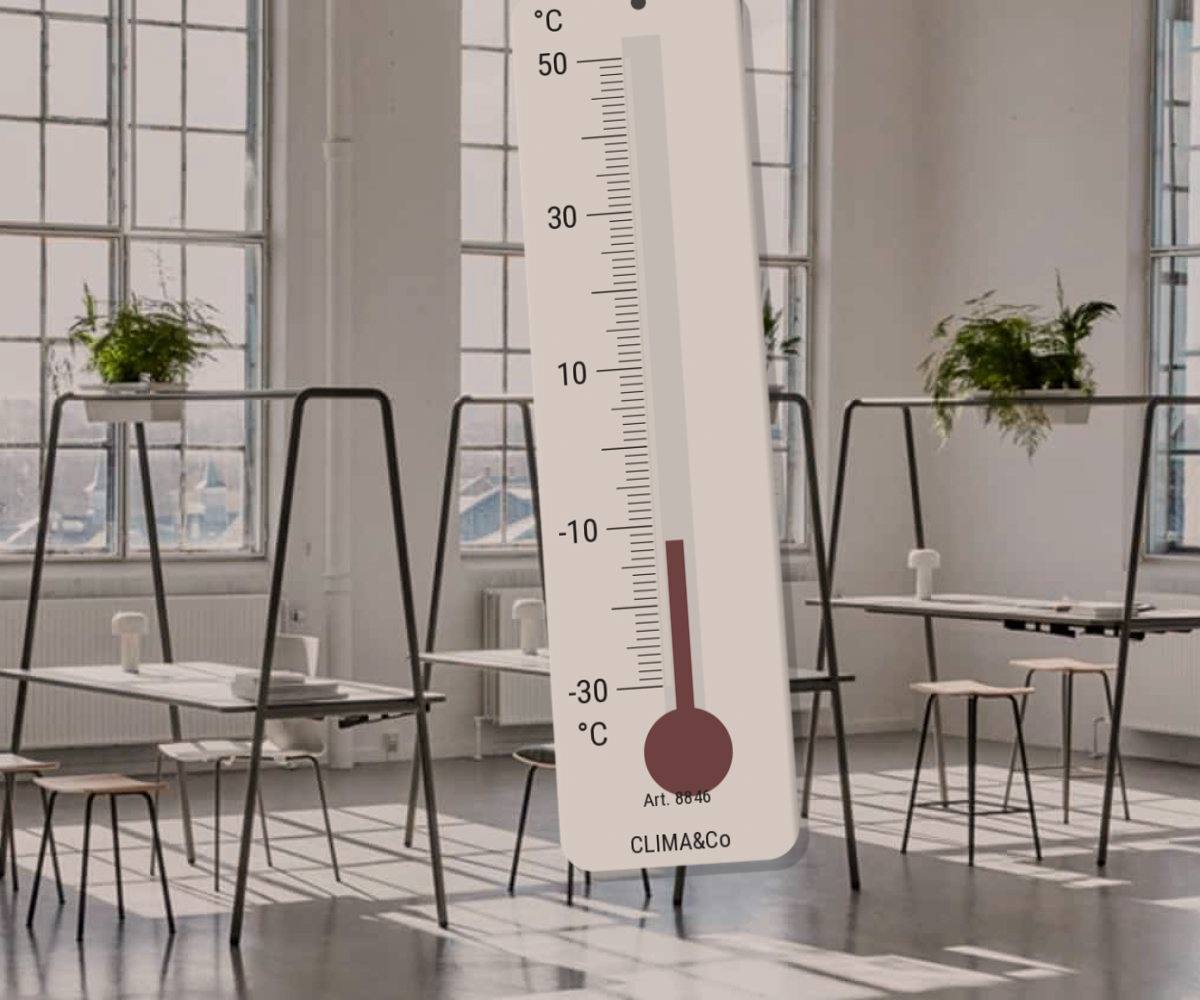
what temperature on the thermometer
-12 °C
